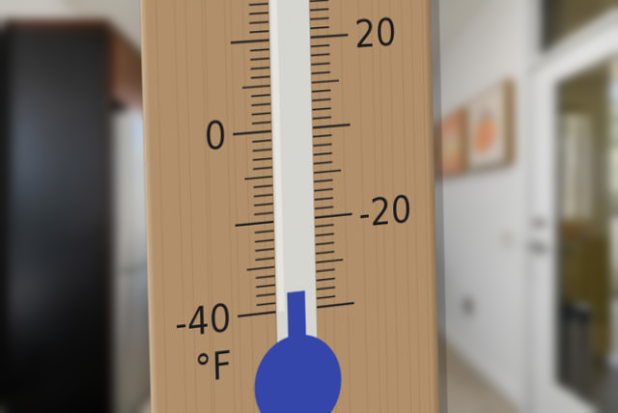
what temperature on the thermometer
-36 °F
